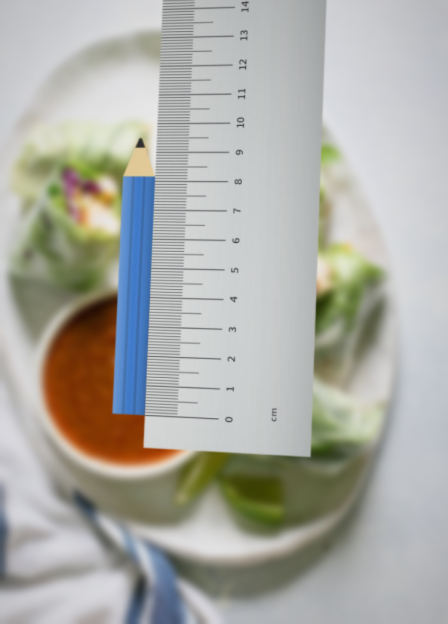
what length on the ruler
9.5 cm
